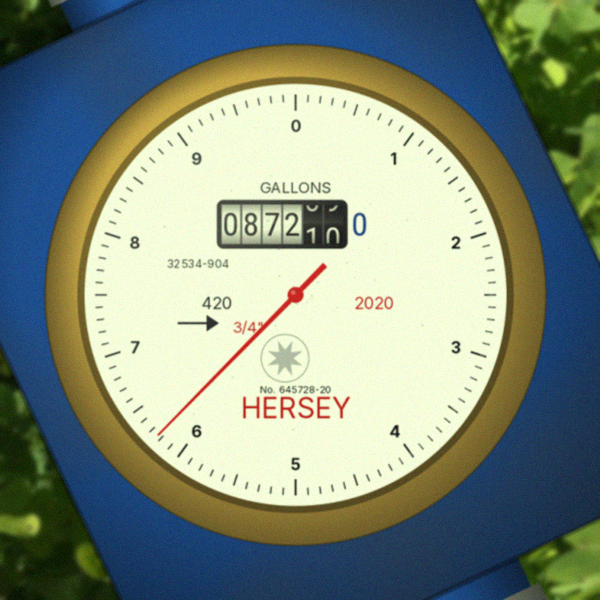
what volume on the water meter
872096.2 gal
